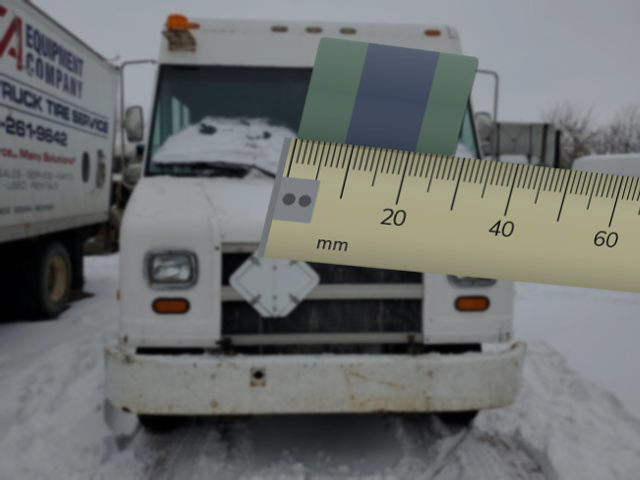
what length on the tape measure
28 mm
